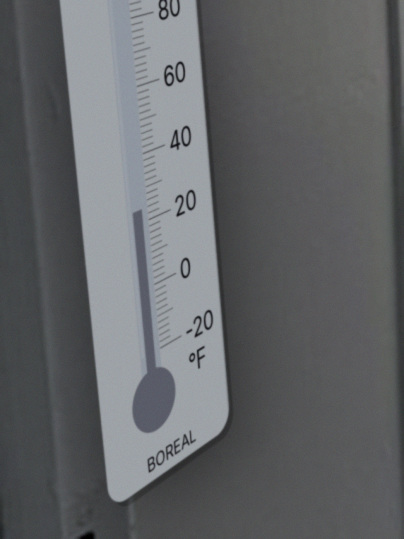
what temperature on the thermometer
24 °F
